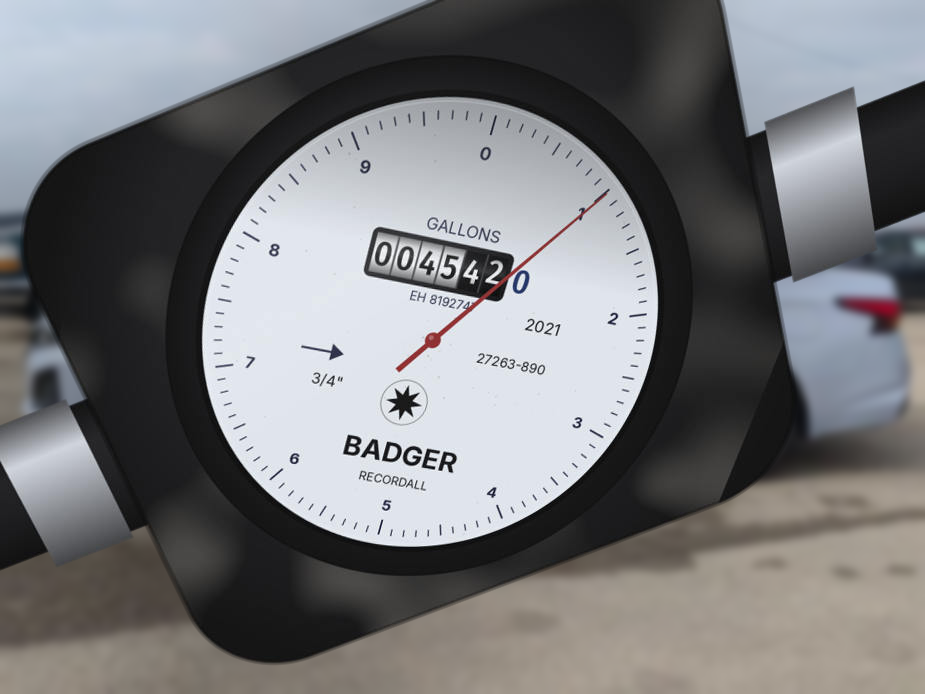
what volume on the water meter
45421.0 gal
